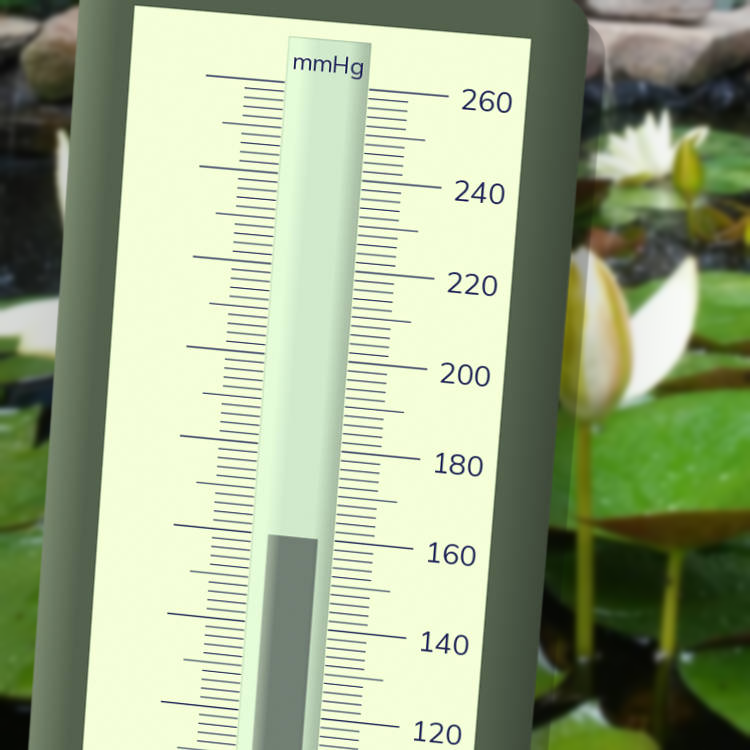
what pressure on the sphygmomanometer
160 mmHg
